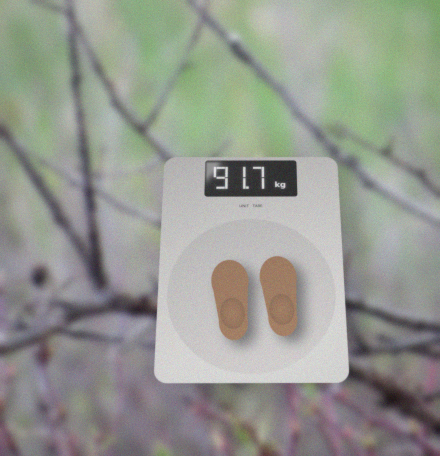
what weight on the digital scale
91.7 kg
